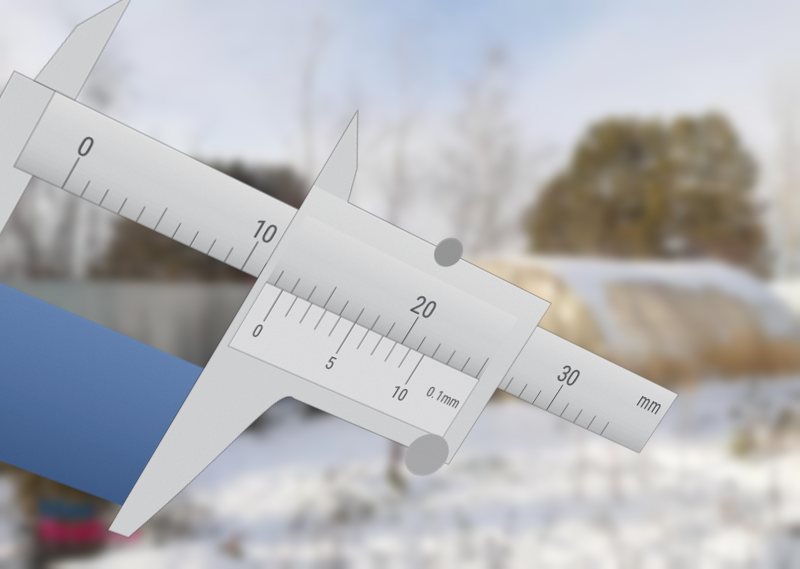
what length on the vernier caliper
12.5 mm
